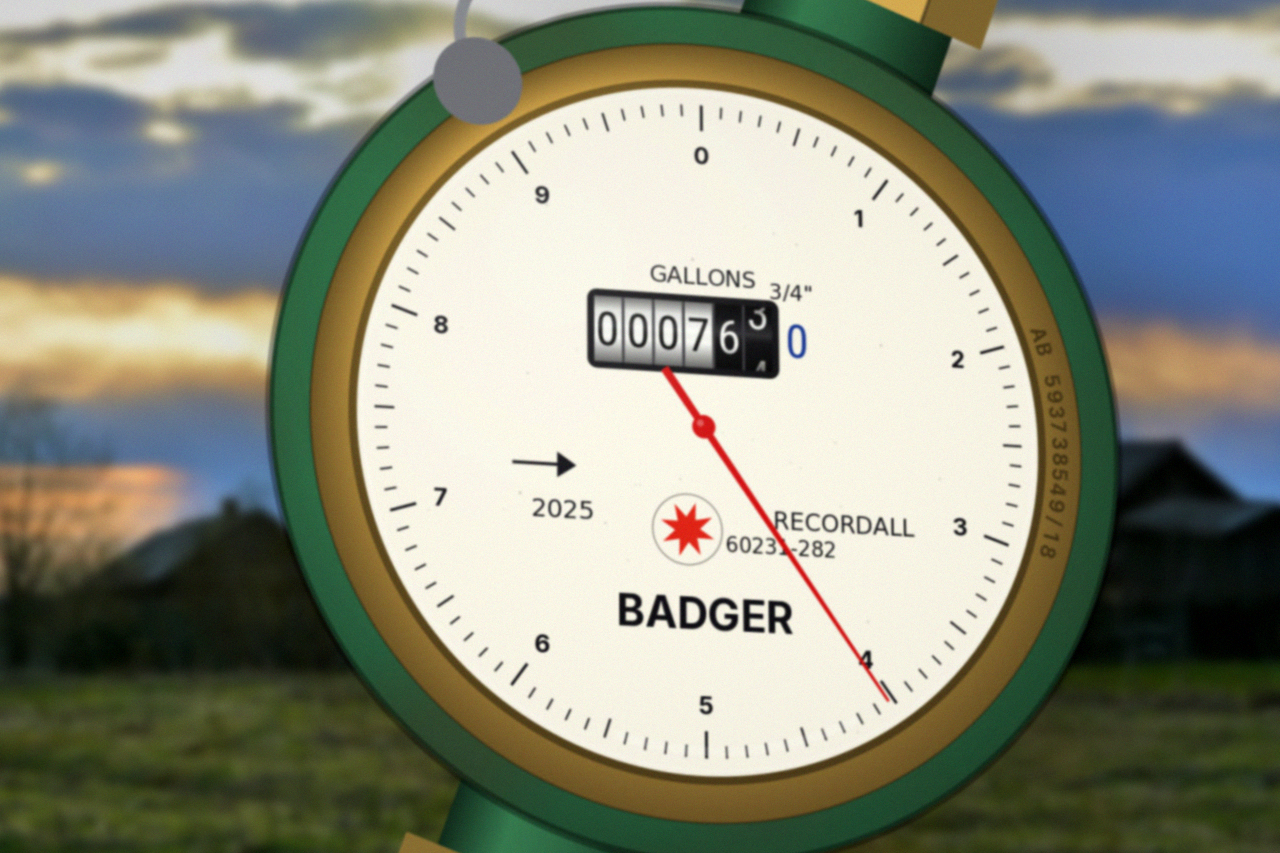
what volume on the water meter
7634.0 gal
